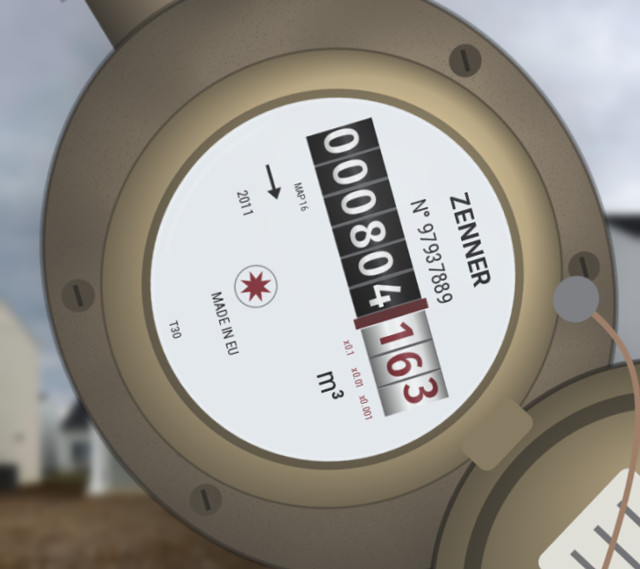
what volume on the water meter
804.163 m³
